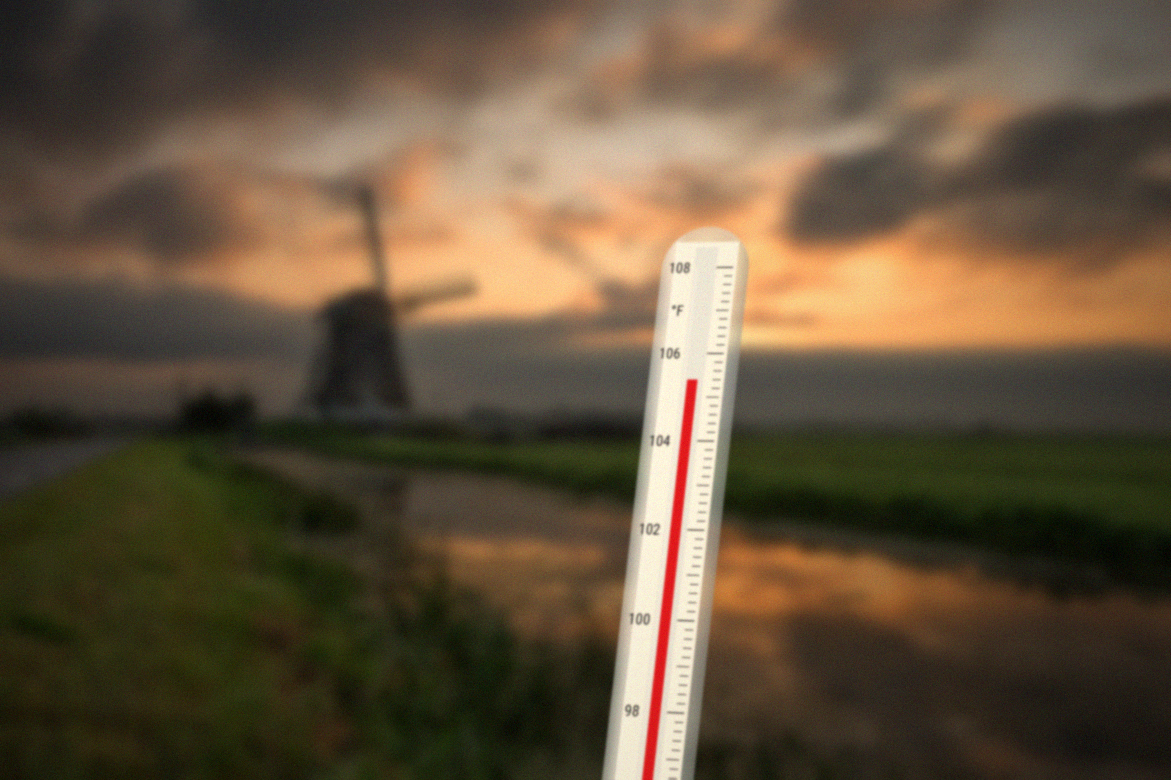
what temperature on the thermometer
105.4 °F
